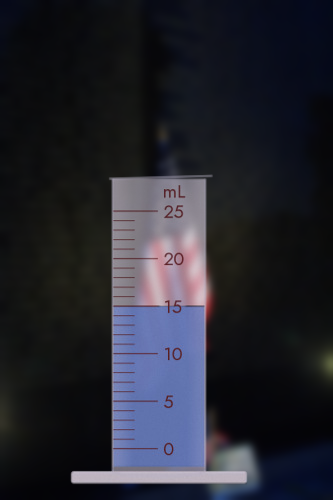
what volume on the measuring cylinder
15 mL
